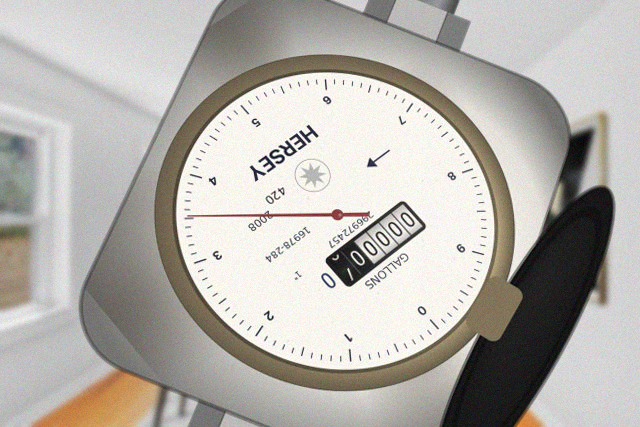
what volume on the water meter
73.5 gal
